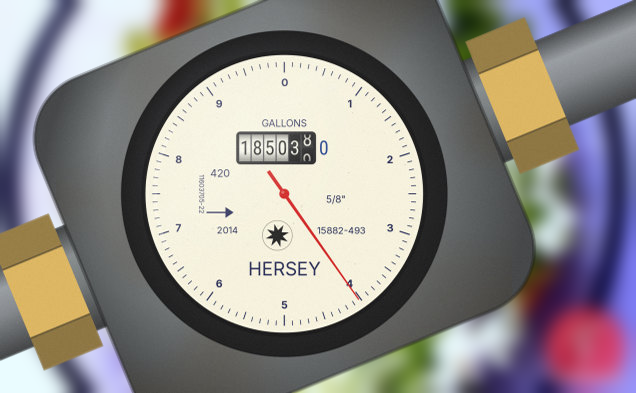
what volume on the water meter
1850384.0 gal
